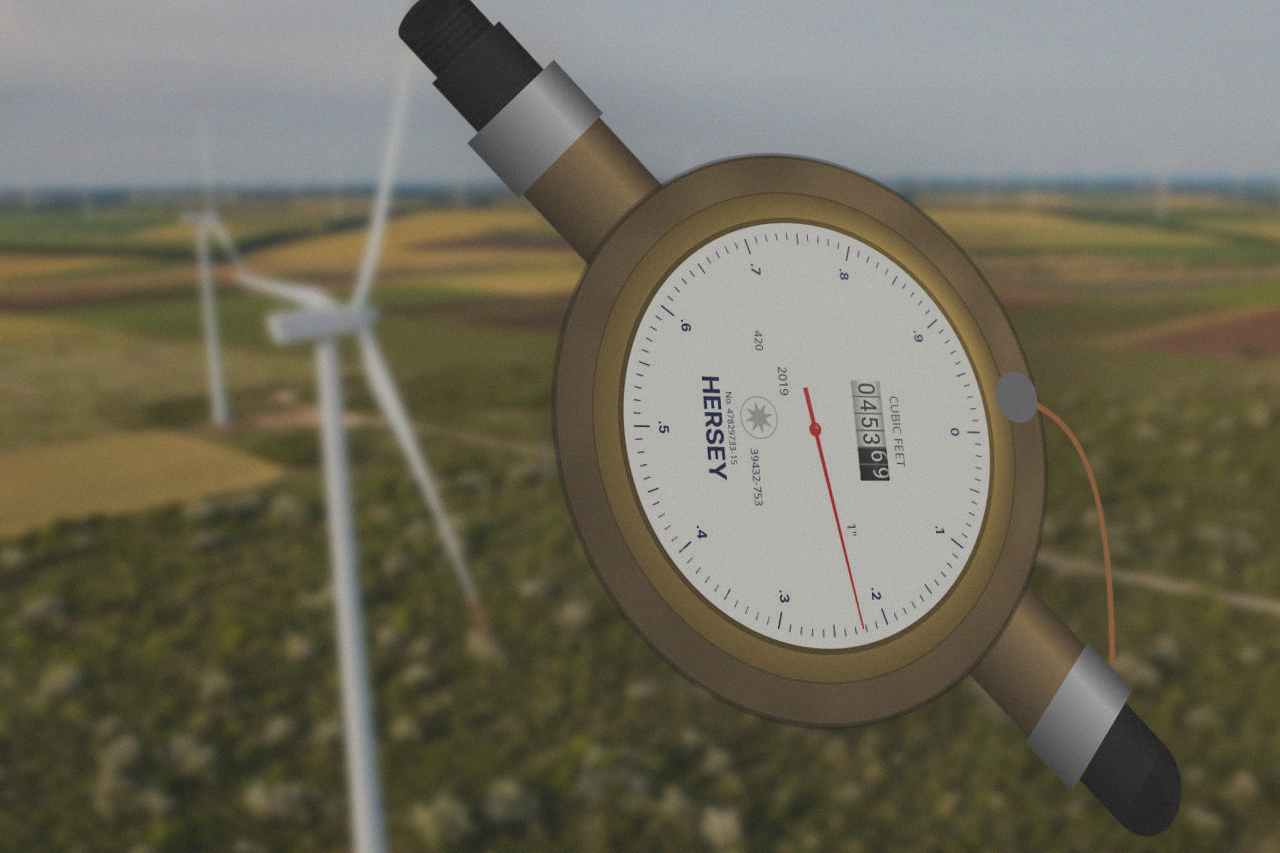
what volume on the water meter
45369.22 ft³
